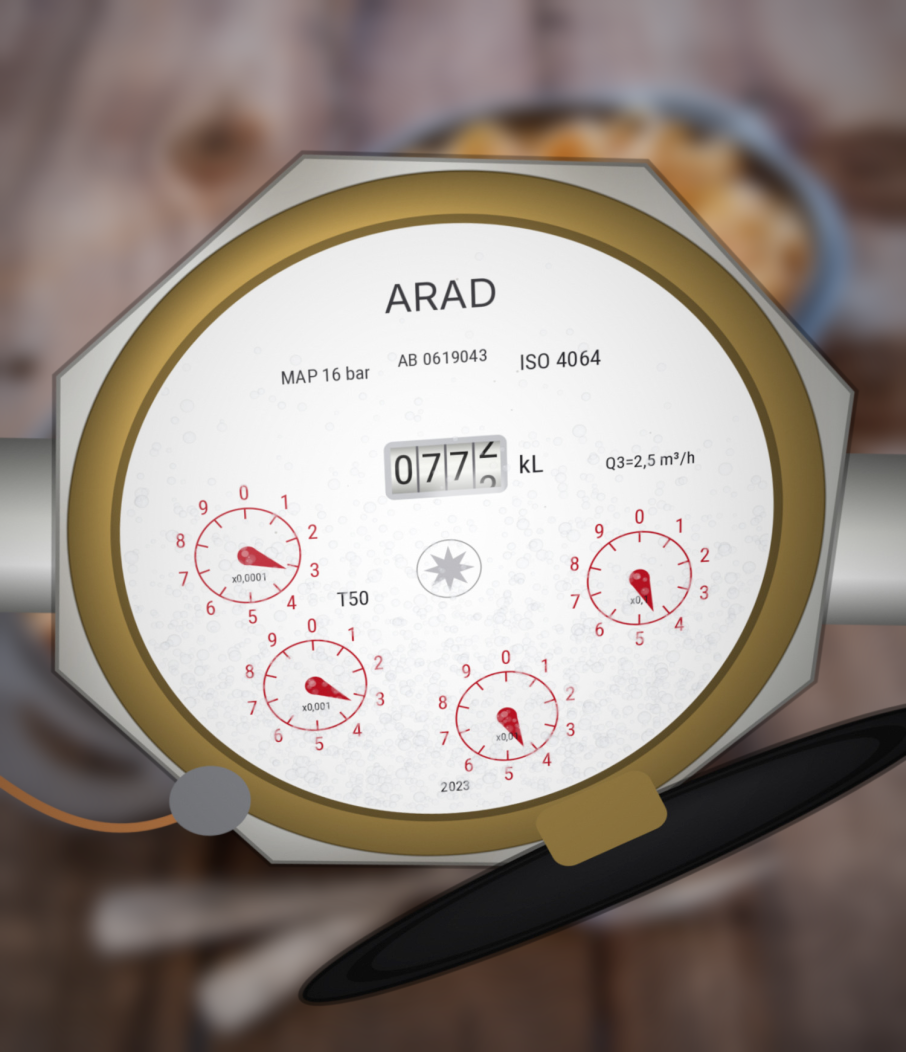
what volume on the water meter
772.4433 kL
